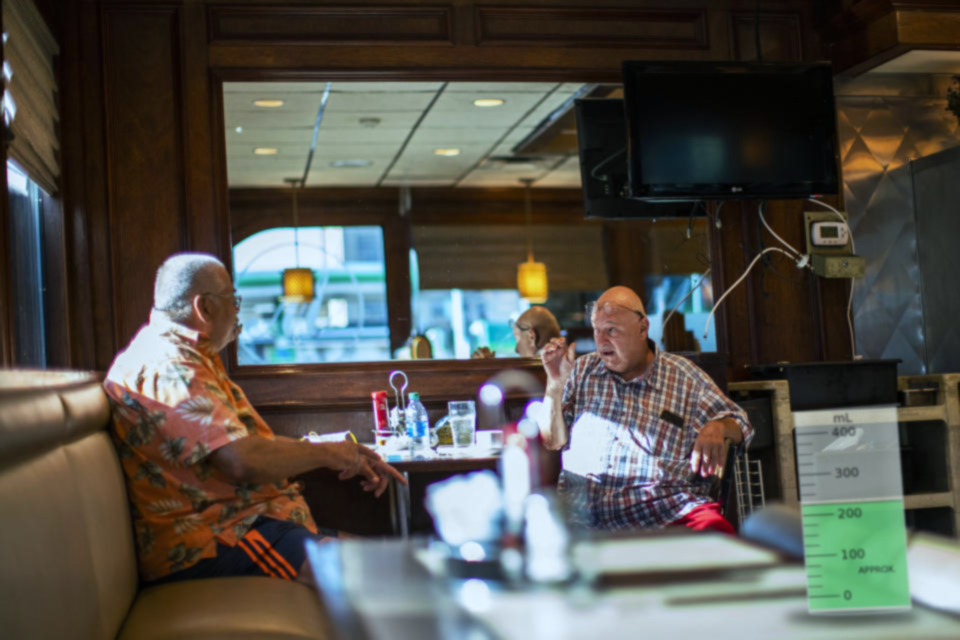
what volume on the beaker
225 mL
